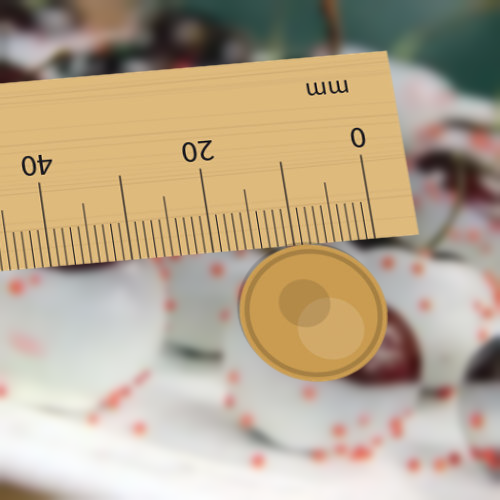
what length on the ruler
18 mm
